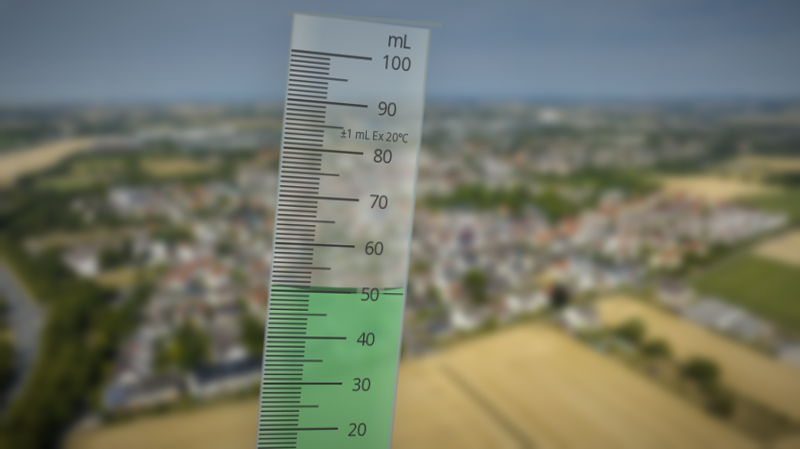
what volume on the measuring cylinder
50 mL
